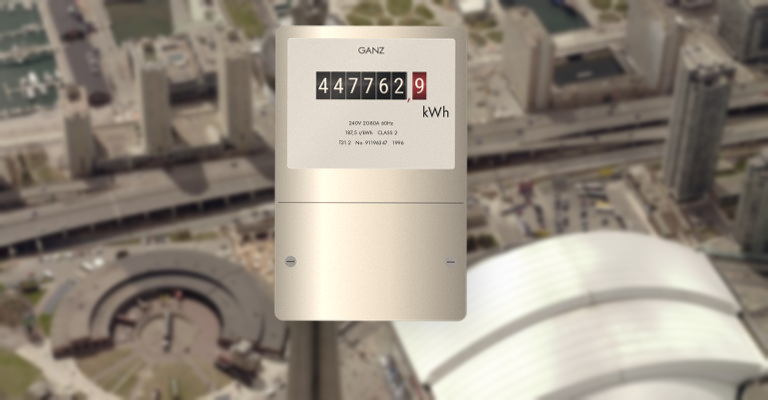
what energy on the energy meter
447762.9 kWh
